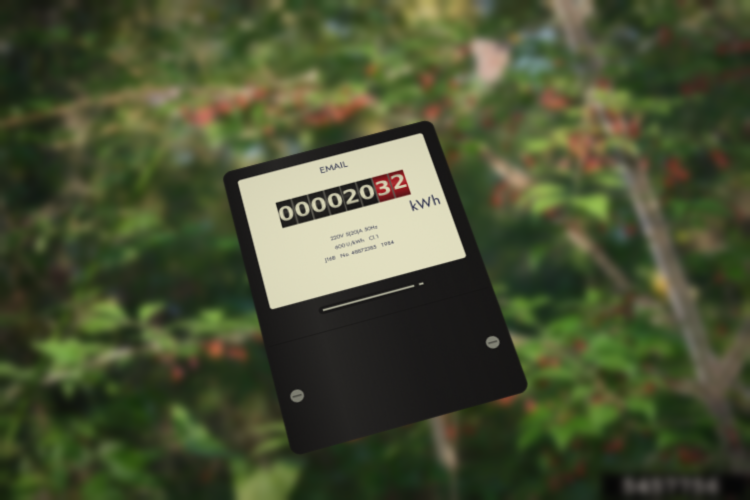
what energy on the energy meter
20.32 kWh
